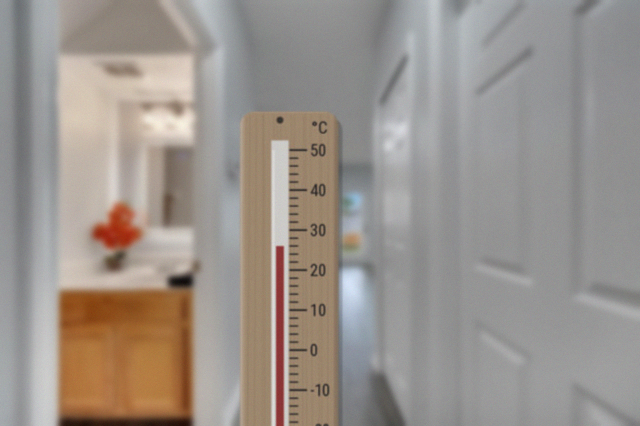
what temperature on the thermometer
26 °C
